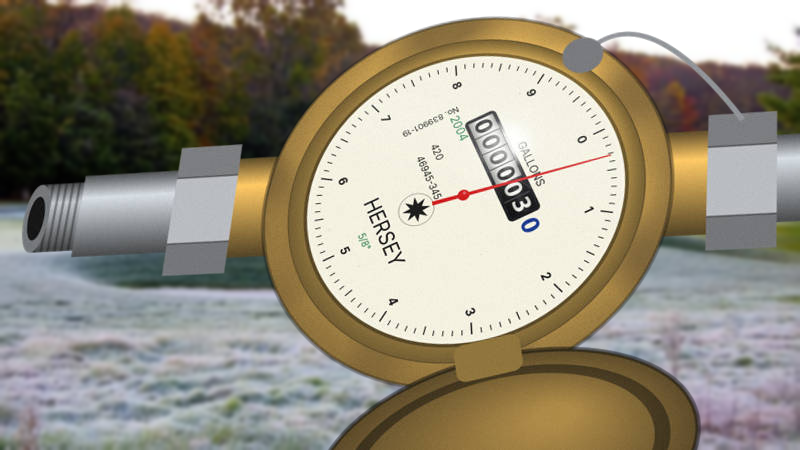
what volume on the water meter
30.3 gal
